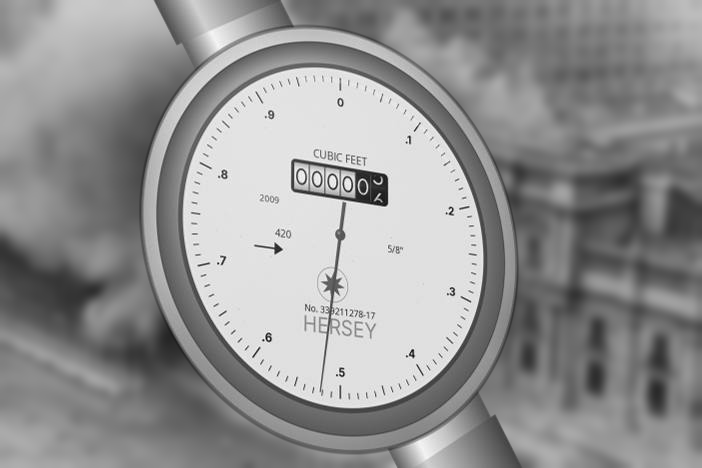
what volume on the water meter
5.52 ft³
